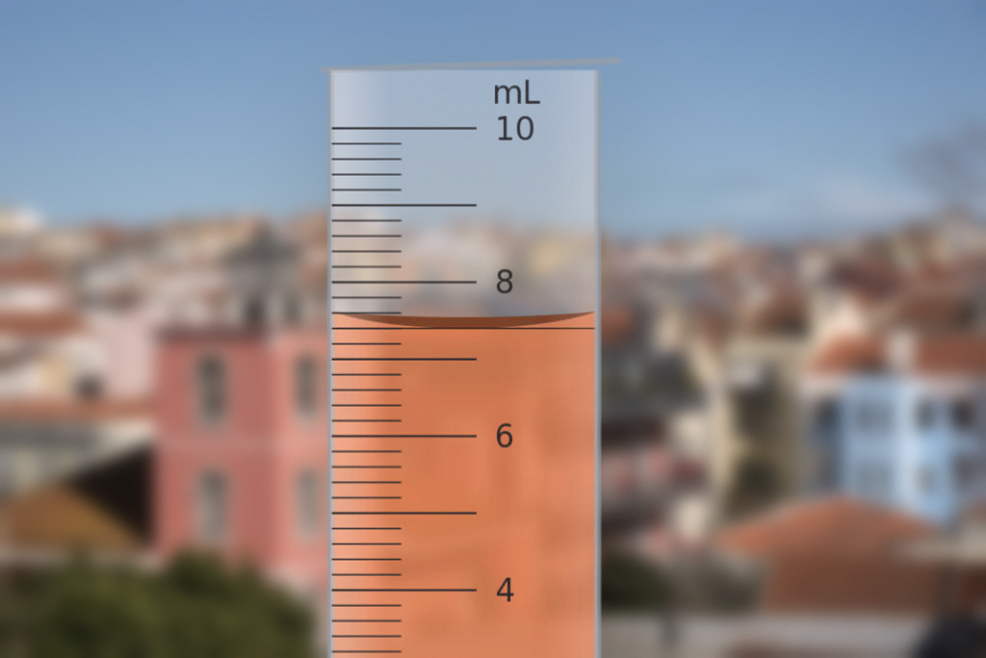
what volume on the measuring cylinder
7.4 mL
